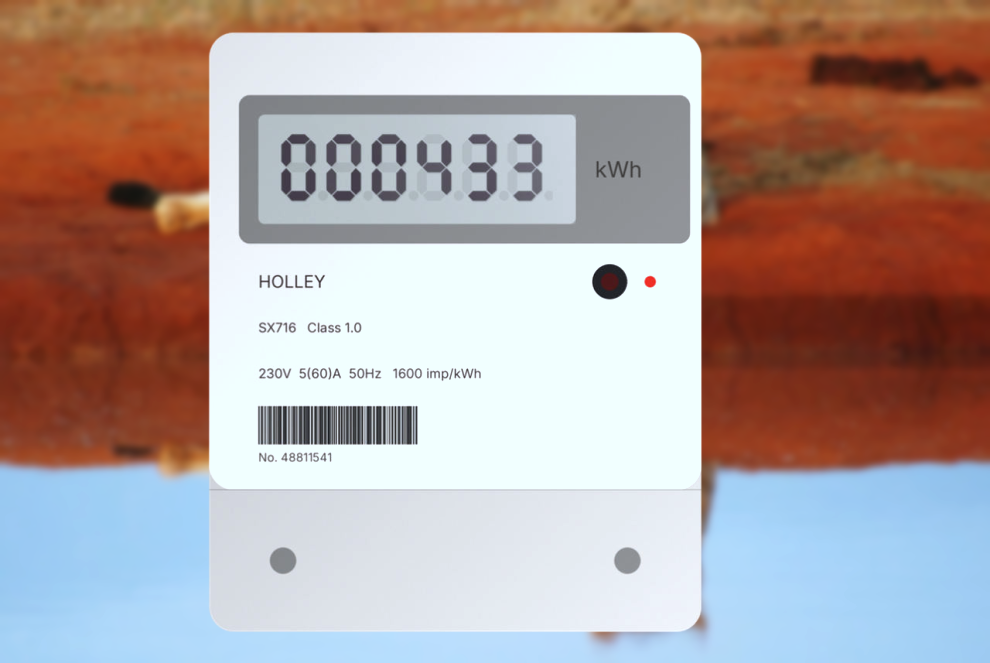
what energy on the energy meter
433 kWh
